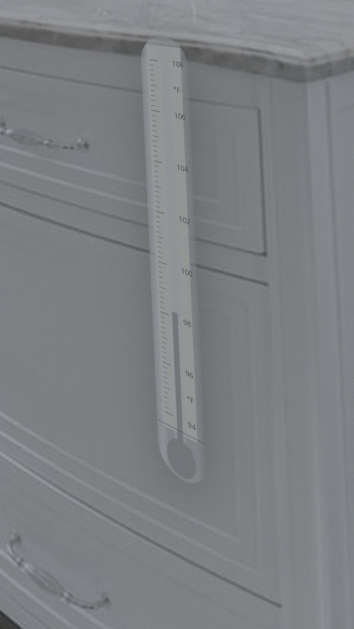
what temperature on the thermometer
98.2 °F
